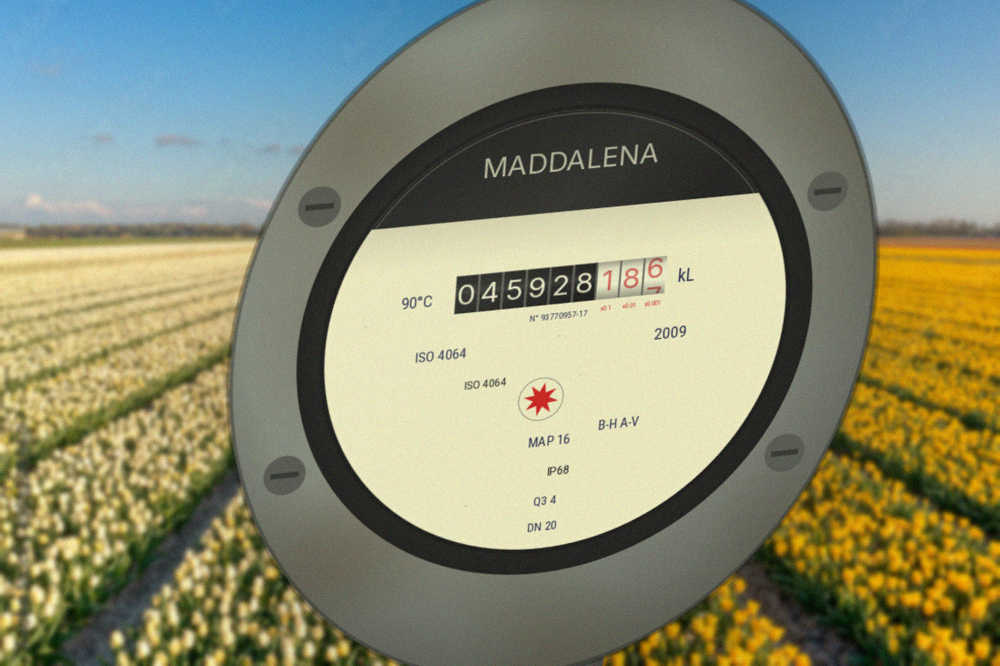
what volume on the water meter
45928.186 kL
